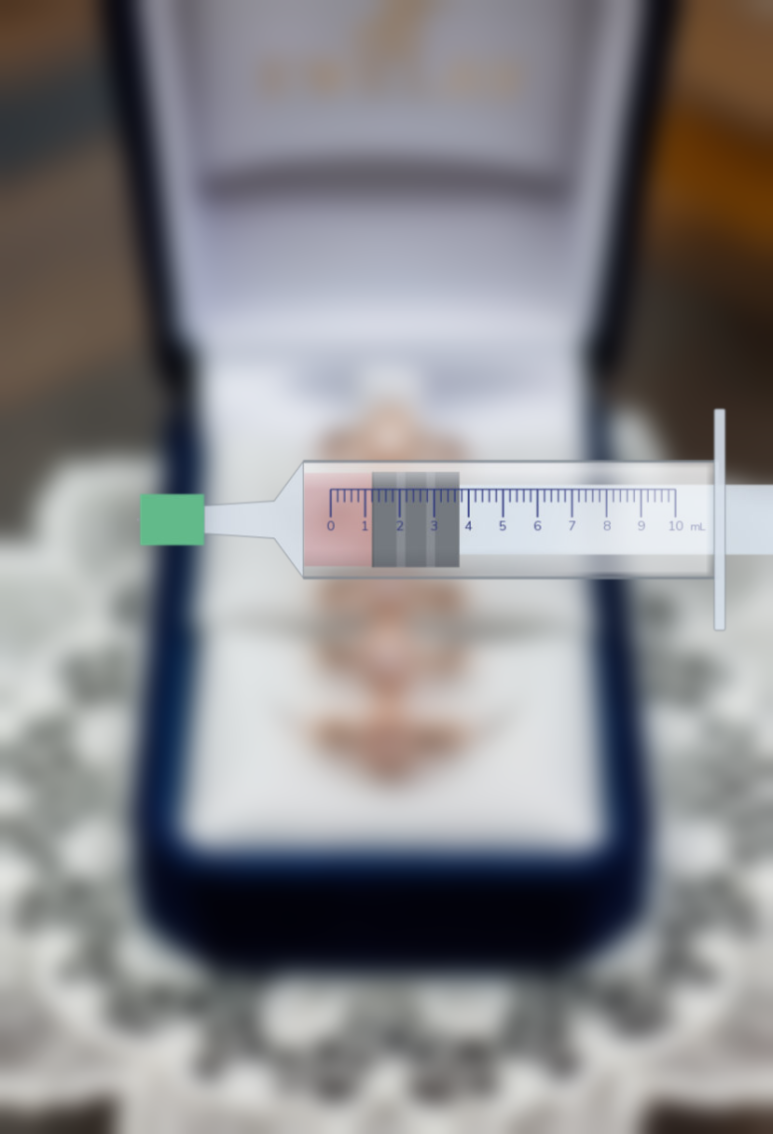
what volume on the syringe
1.2 mL
